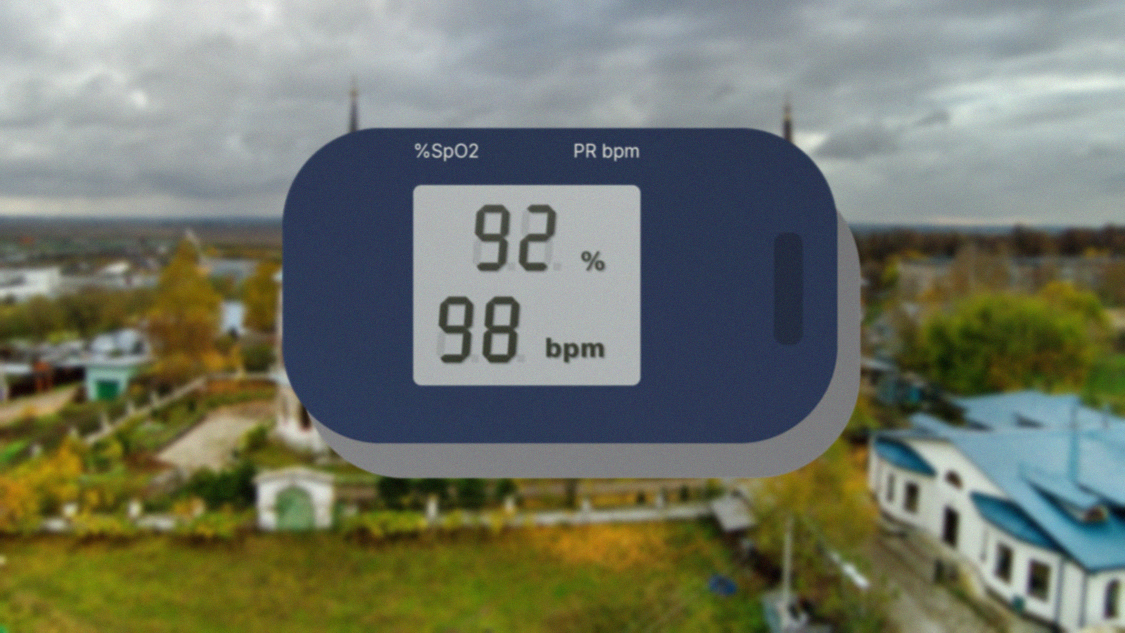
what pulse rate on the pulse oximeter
98 bpm
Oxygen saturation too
92 %
